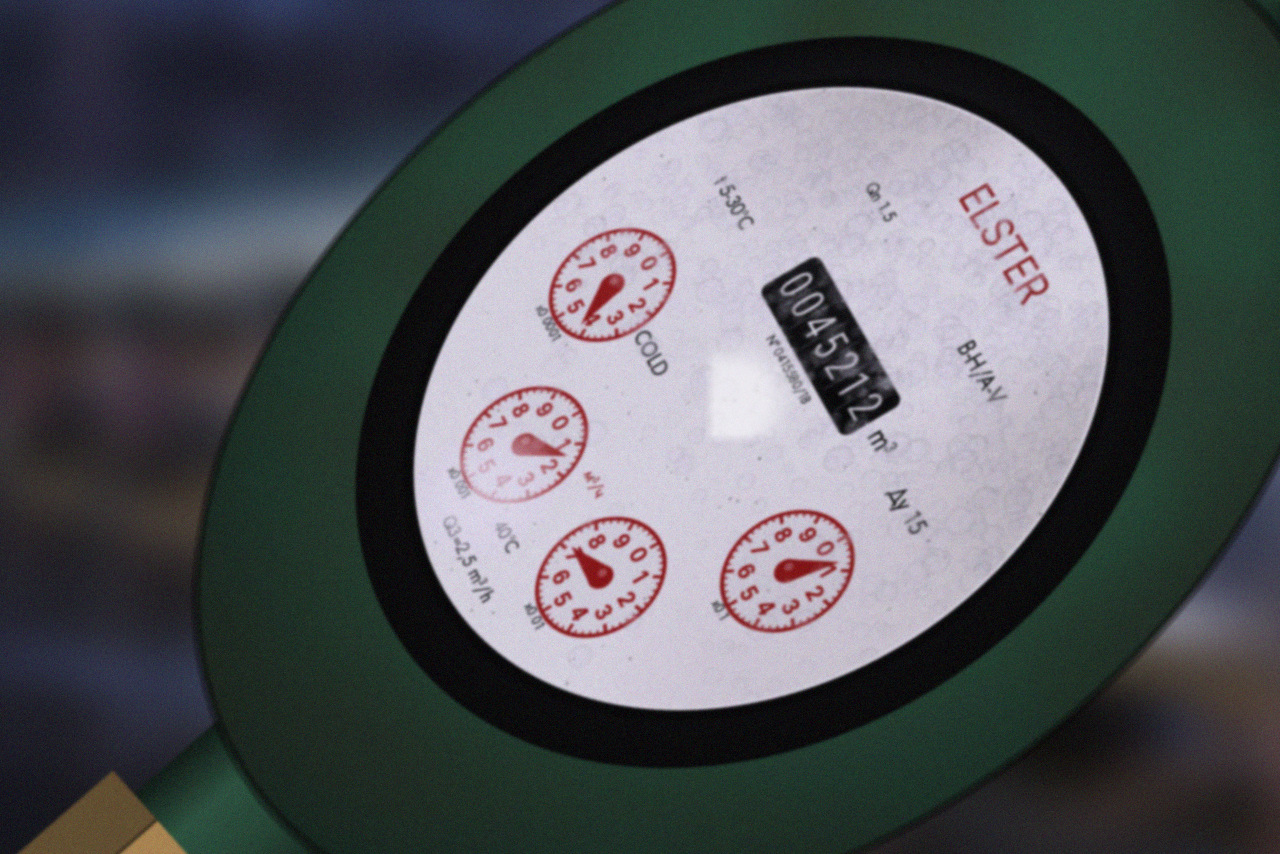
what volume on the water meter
45212.0714 m³
